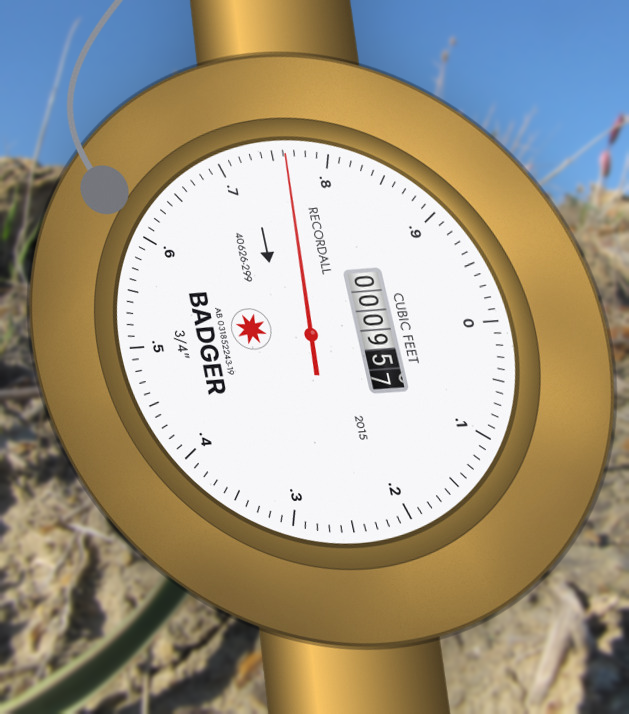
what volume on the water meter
956.76 ft³
